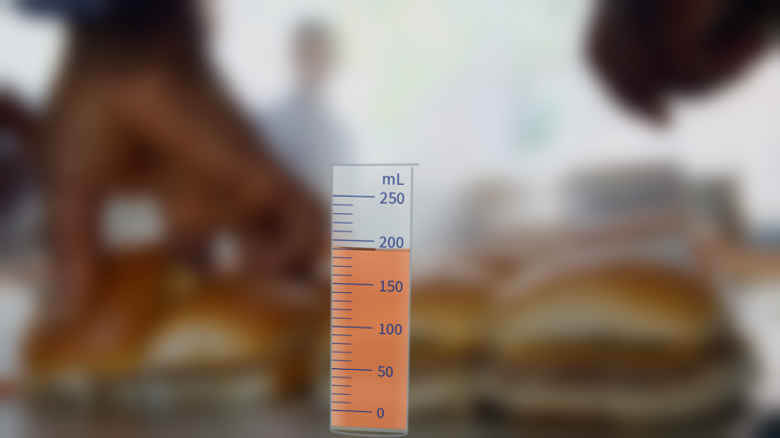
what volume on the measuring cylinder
190 mL
